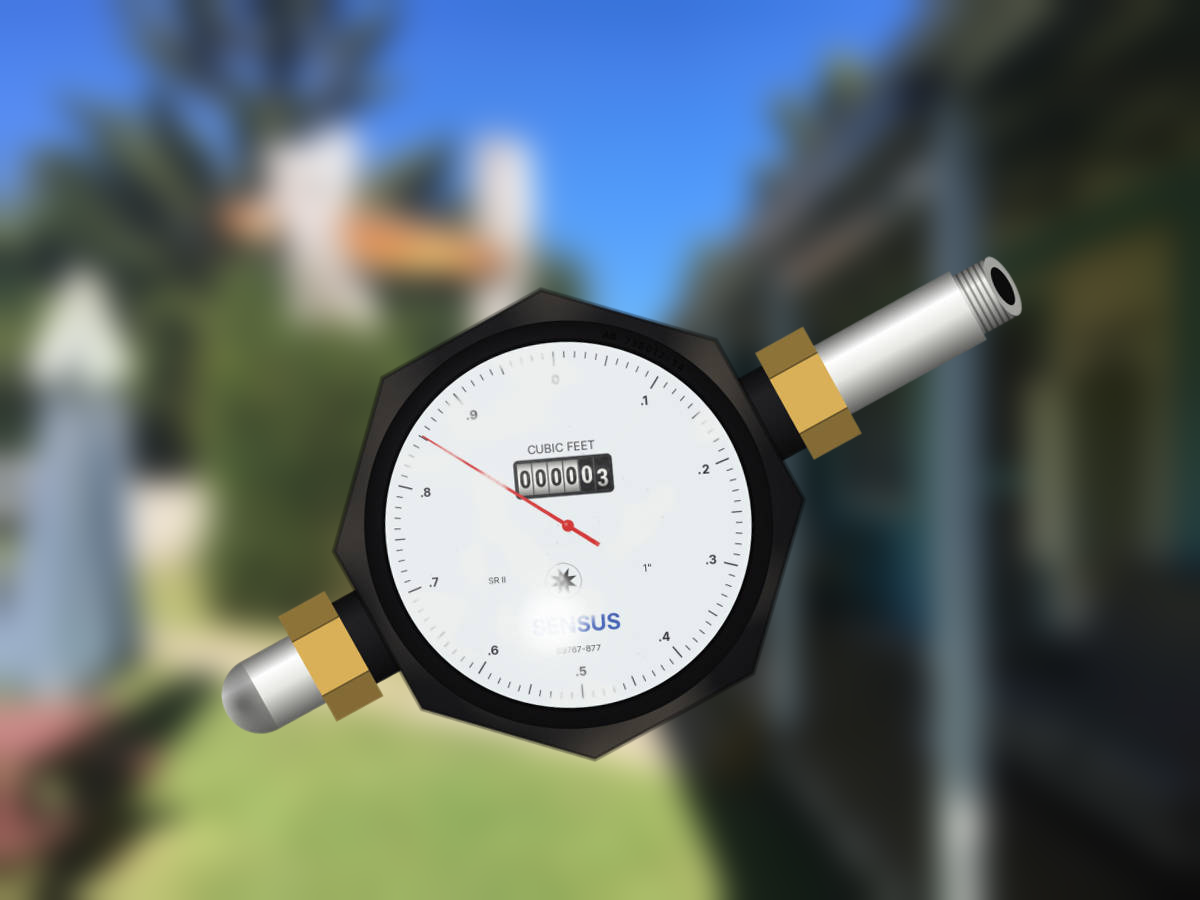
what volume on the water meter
2.85 ft³
